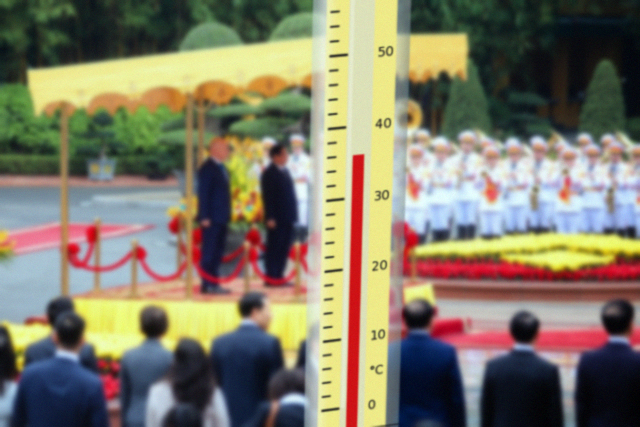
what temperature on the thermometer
36 °C
